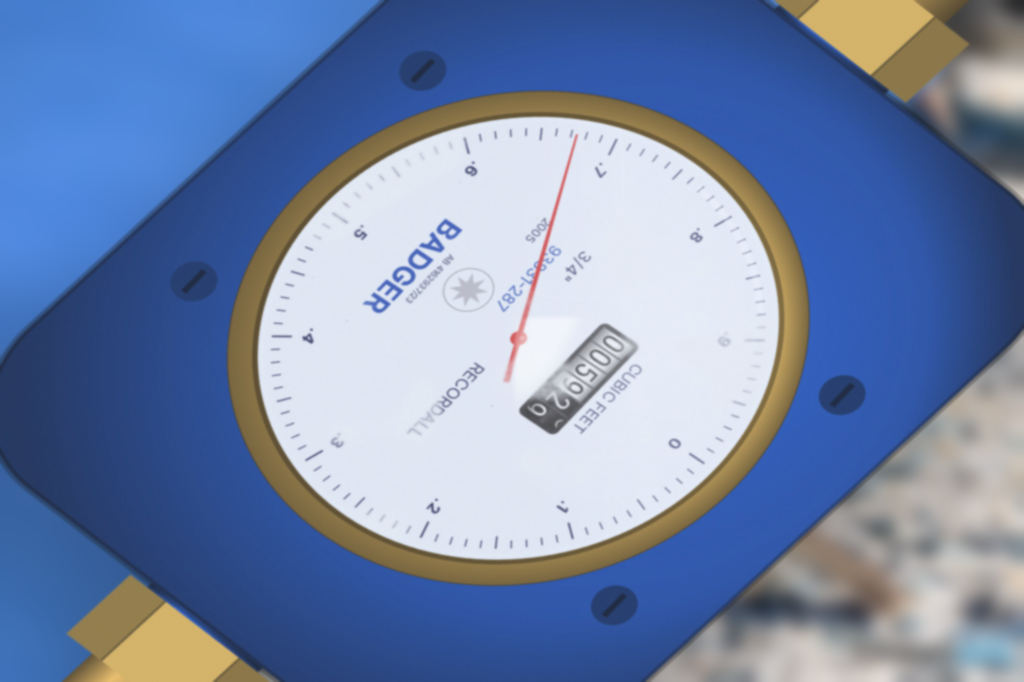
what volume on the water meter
5928.67 ft³
